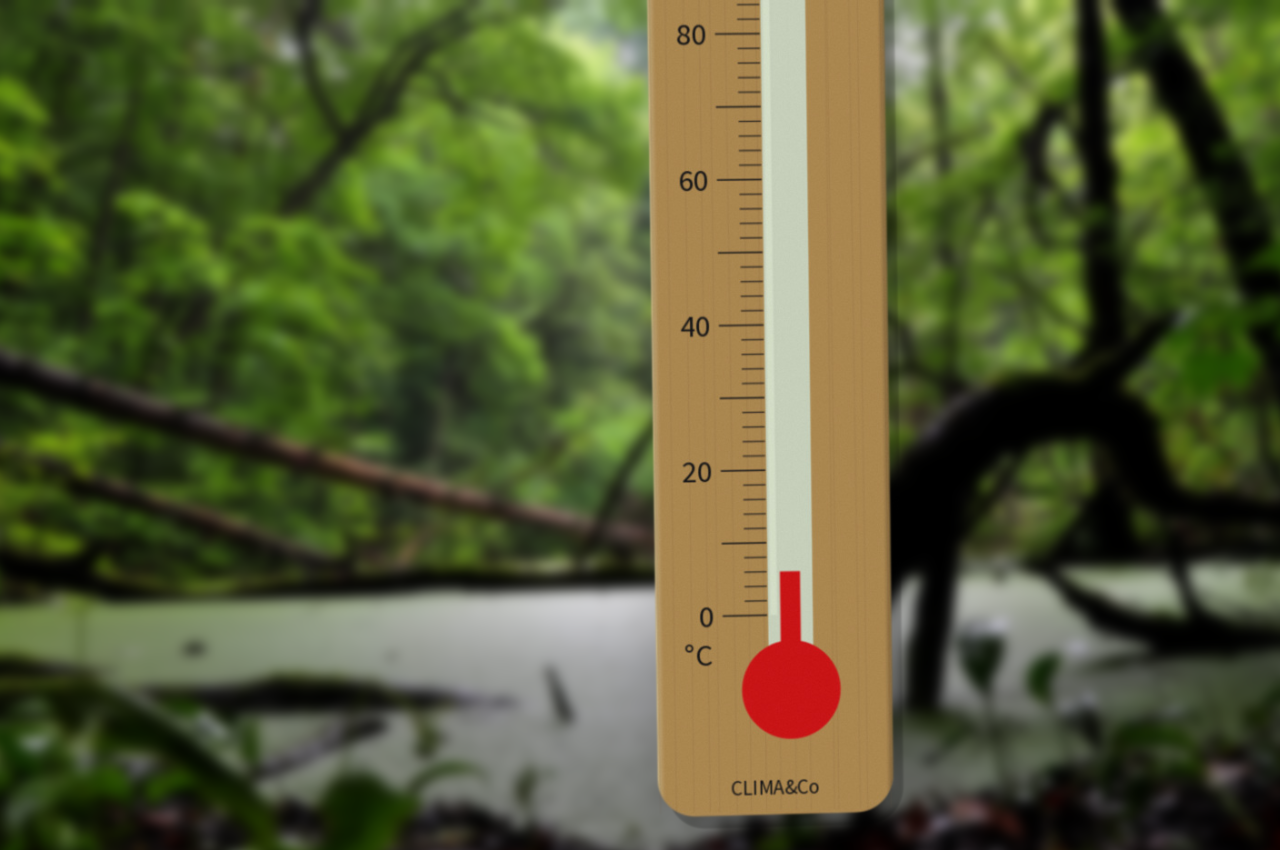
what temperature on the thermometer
6 °C
